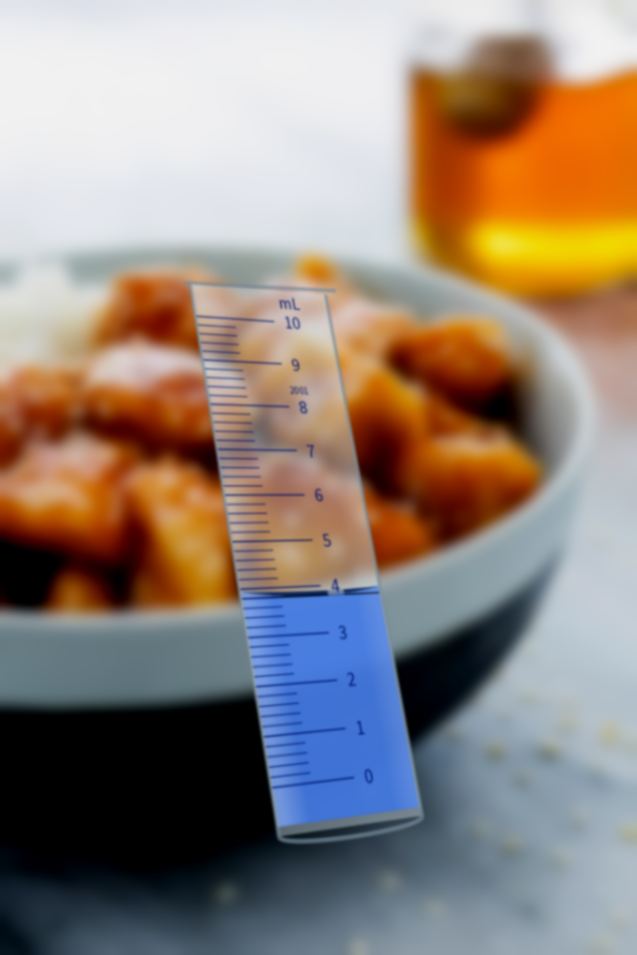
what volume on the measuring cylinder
3.8 mL
